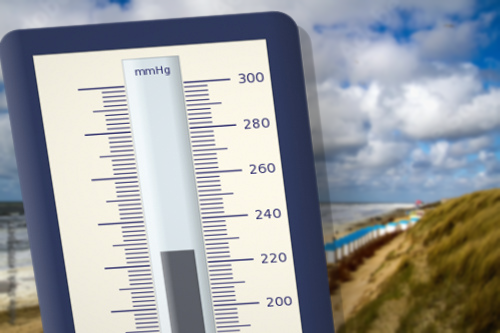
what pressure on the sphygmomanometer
226 mmHg
